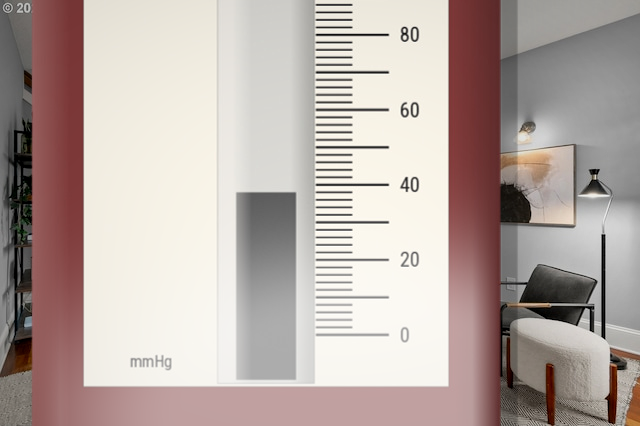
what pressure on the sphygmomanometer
38 mmHg
